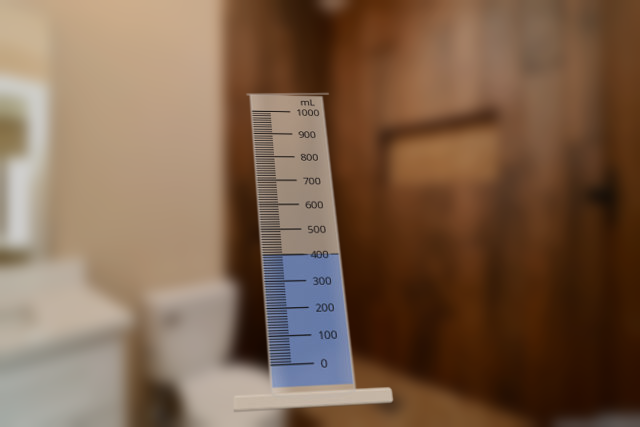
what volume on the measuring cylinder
400 mL
